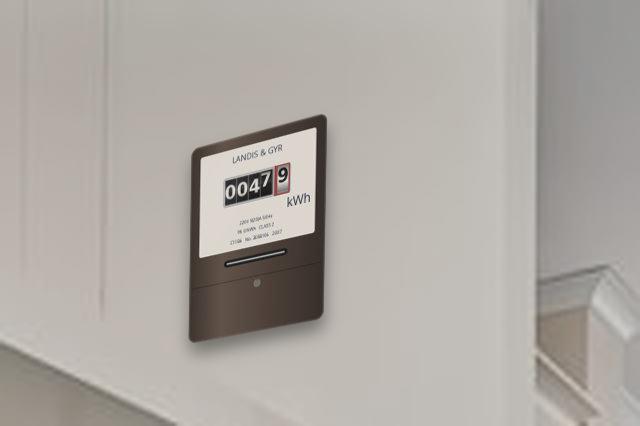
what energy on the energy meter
47.9 kWh
